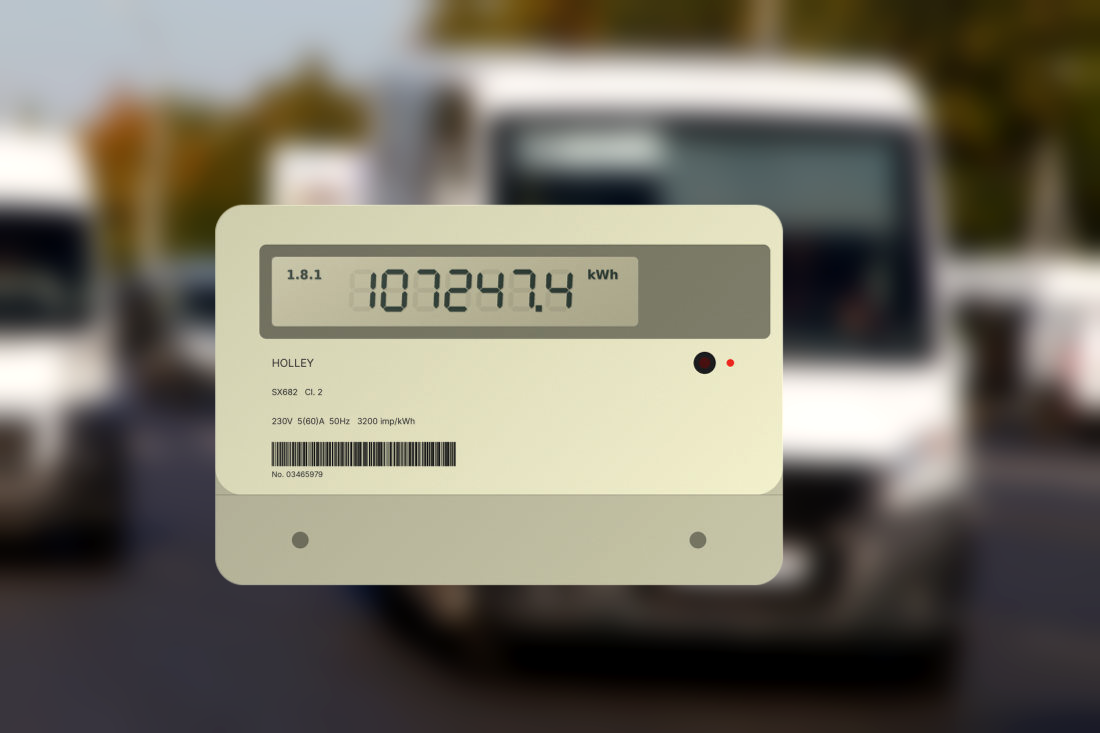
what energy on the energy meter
107247.4 kWh
